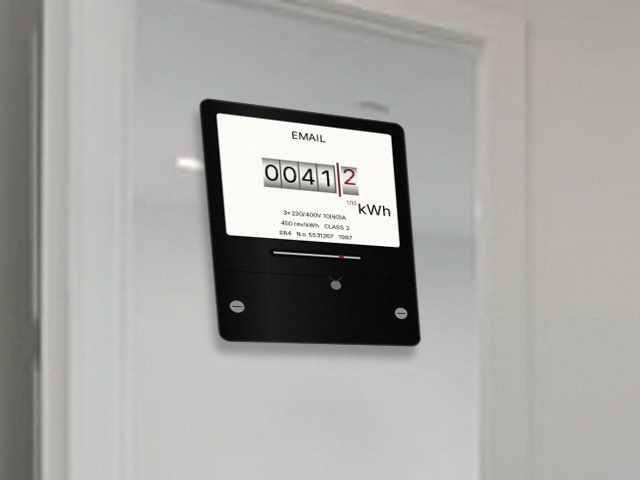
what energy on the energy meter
41.2 kWh
